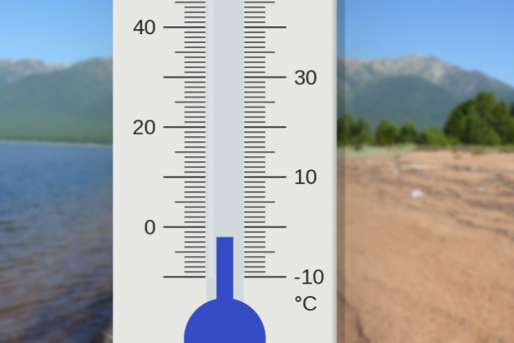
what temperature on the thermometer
-2 °C
